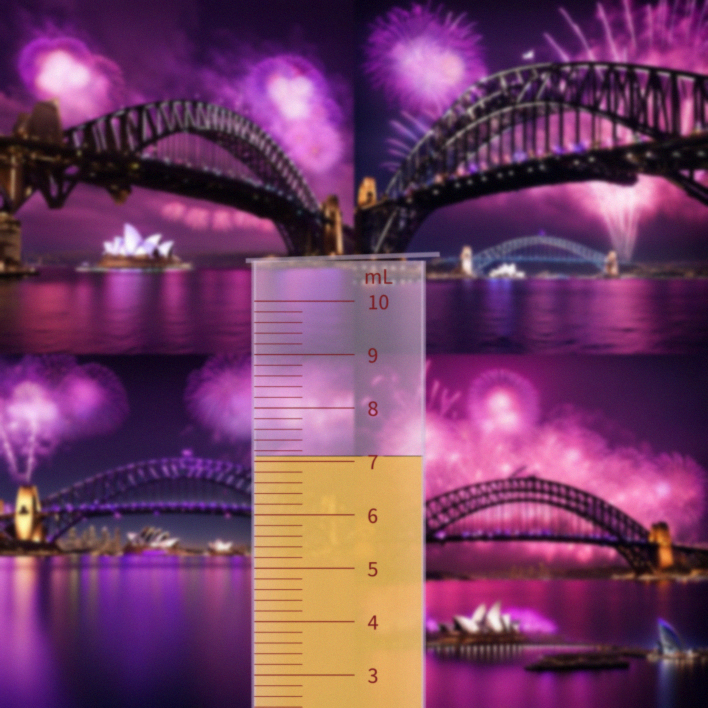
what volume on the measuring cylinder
7.1 mL
